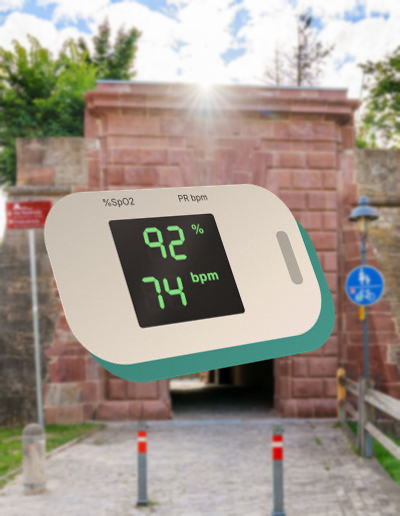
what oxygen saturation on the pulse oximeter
92 %
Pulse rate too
74 bpm
